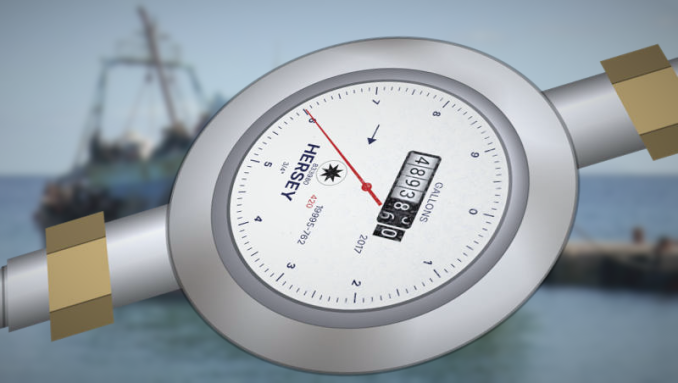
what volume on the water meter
4893856.0 gal
